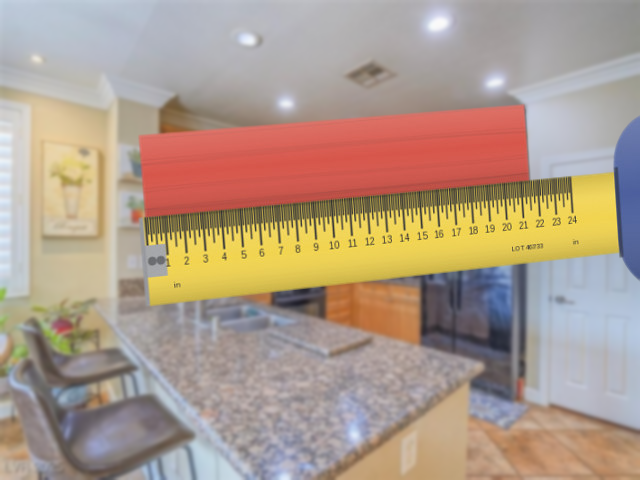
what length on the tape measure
21.5 in
